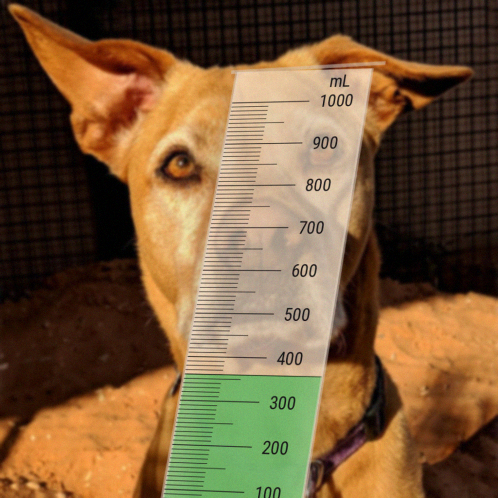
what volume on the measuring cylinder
360 mL
